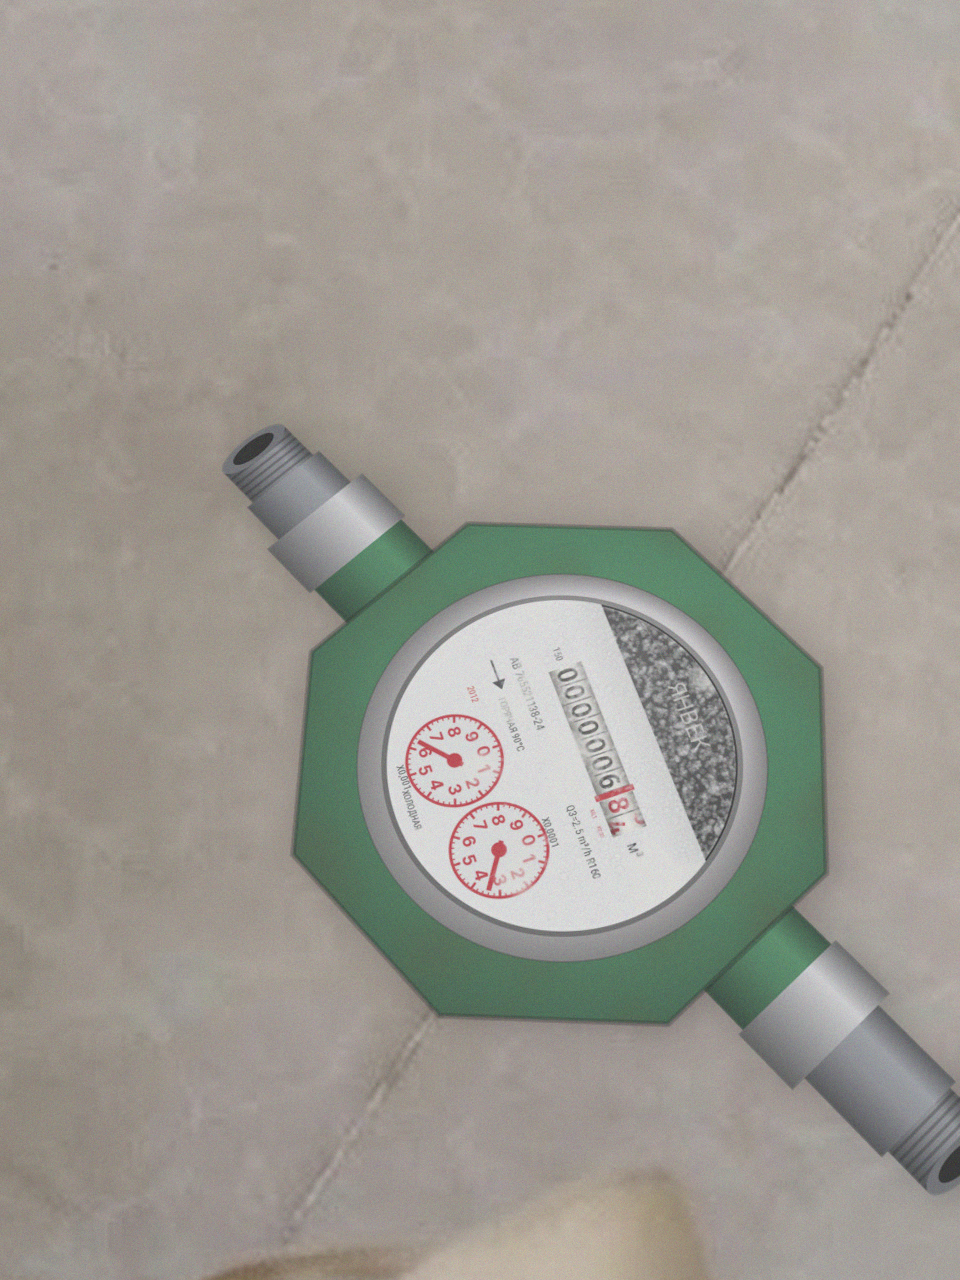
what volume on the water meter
6.8363 m³
